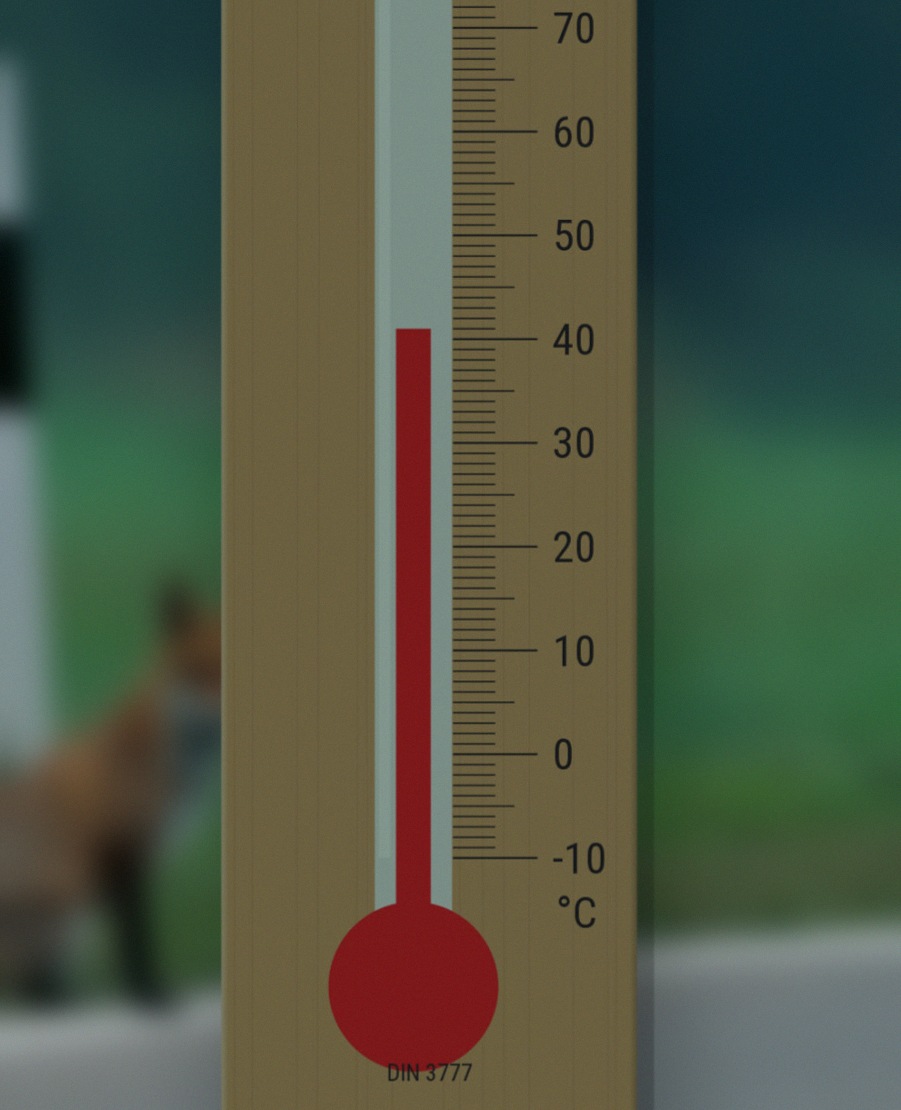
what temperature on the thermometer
41 °C
